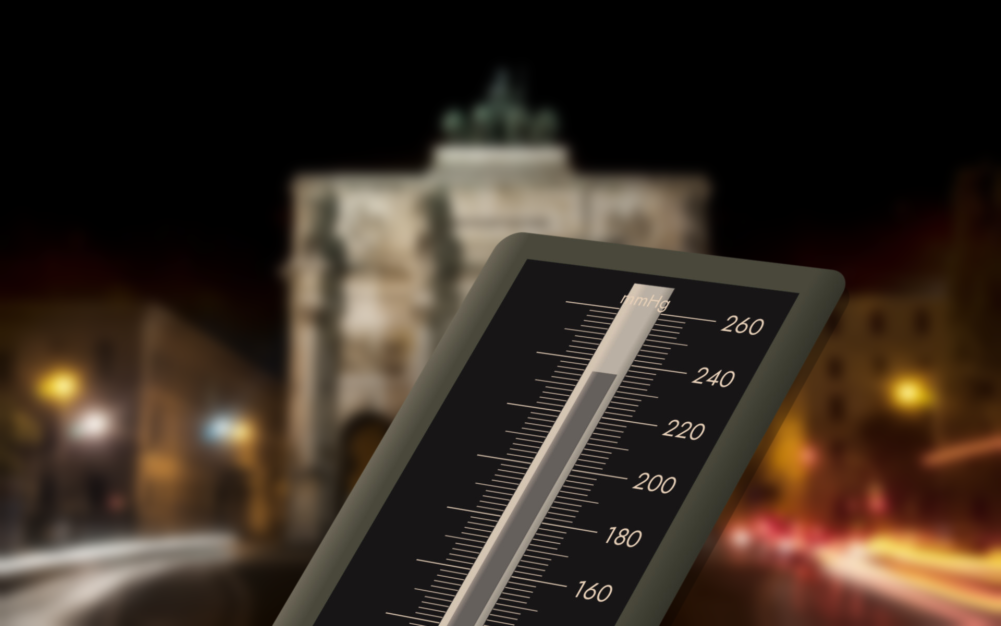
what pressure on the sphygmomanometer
236 mmHg
